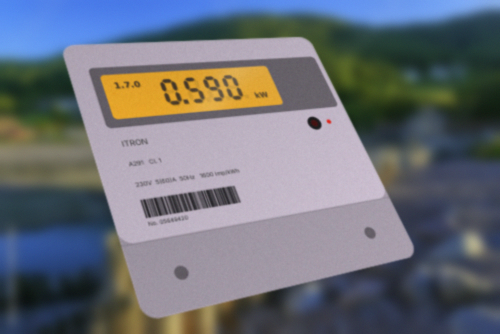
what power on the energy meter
0.590 kW
